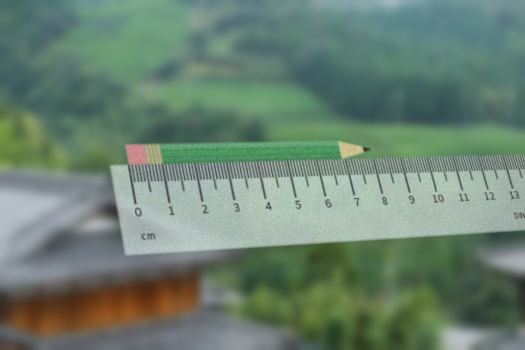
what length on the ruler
8 cm
